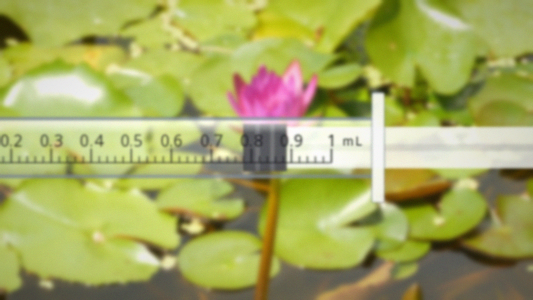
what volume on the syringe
0.78 mL
